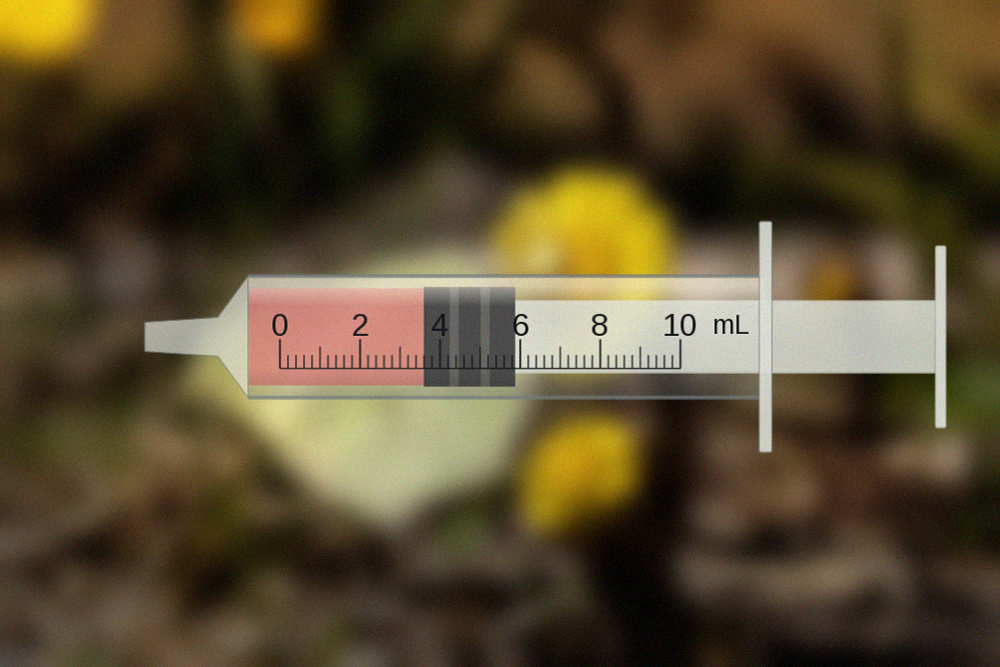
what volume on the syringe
3.6 mL
